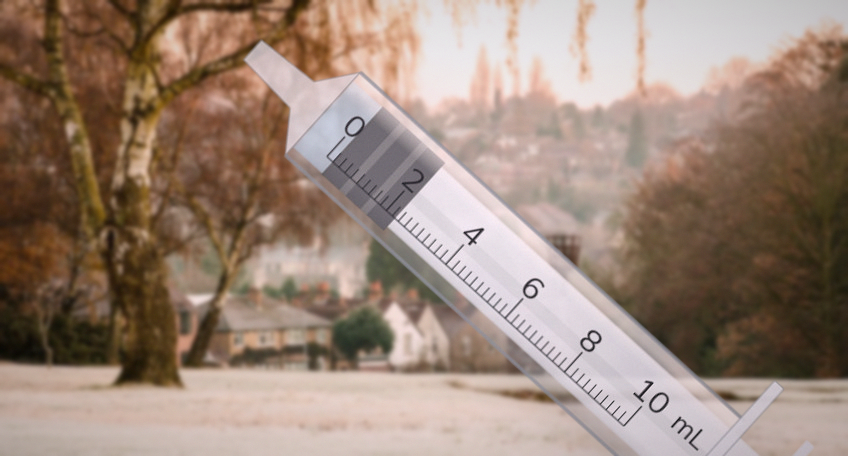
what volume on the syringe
0.2 mL
